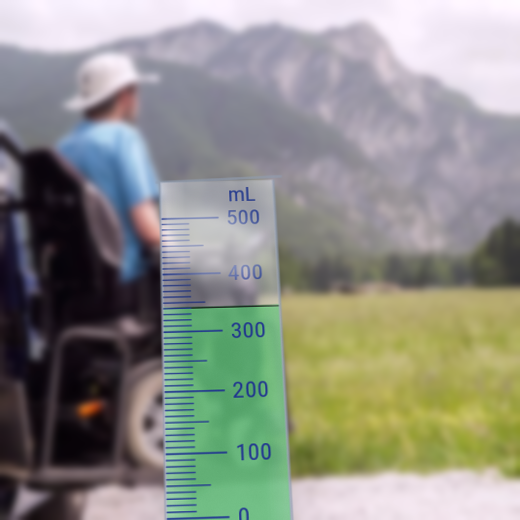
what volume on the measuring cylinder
340 mL
